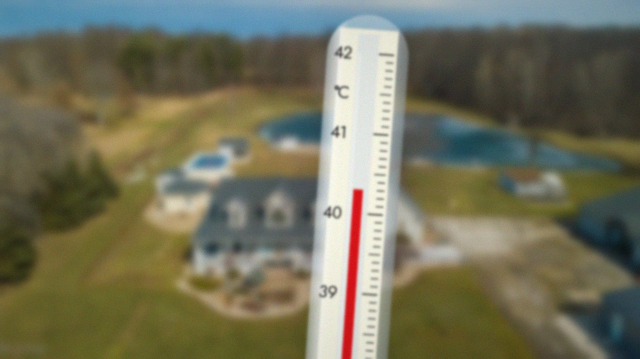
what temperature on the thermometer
40.3 °C
